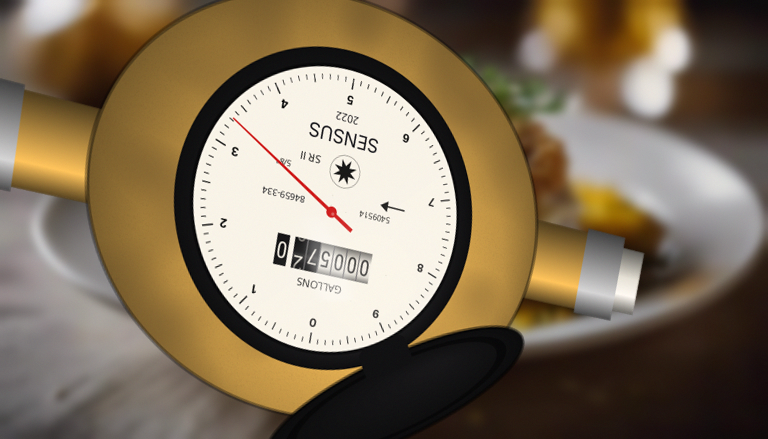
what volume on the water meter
5723.3 gal
